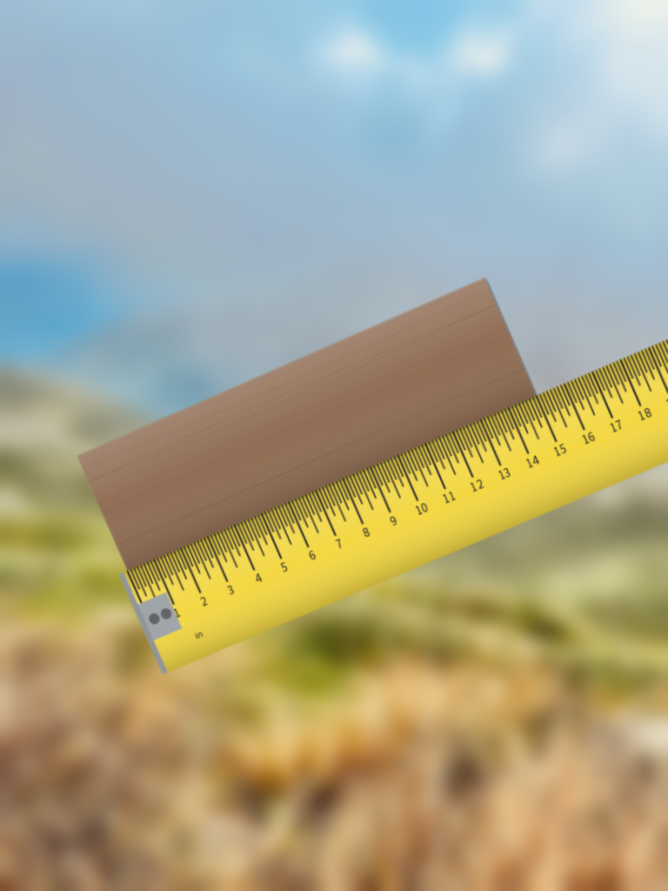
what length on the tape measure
15 in
